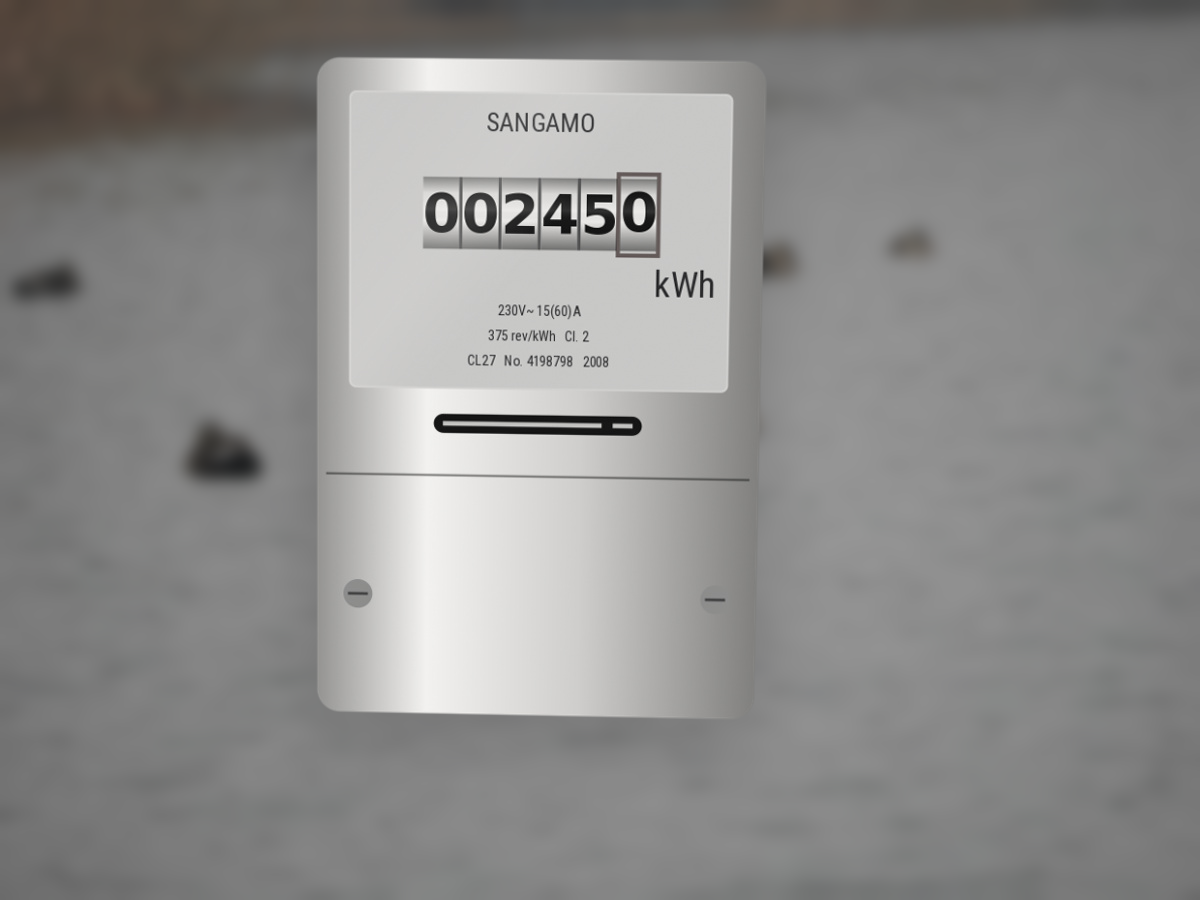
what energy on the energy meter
245.0 kWh
